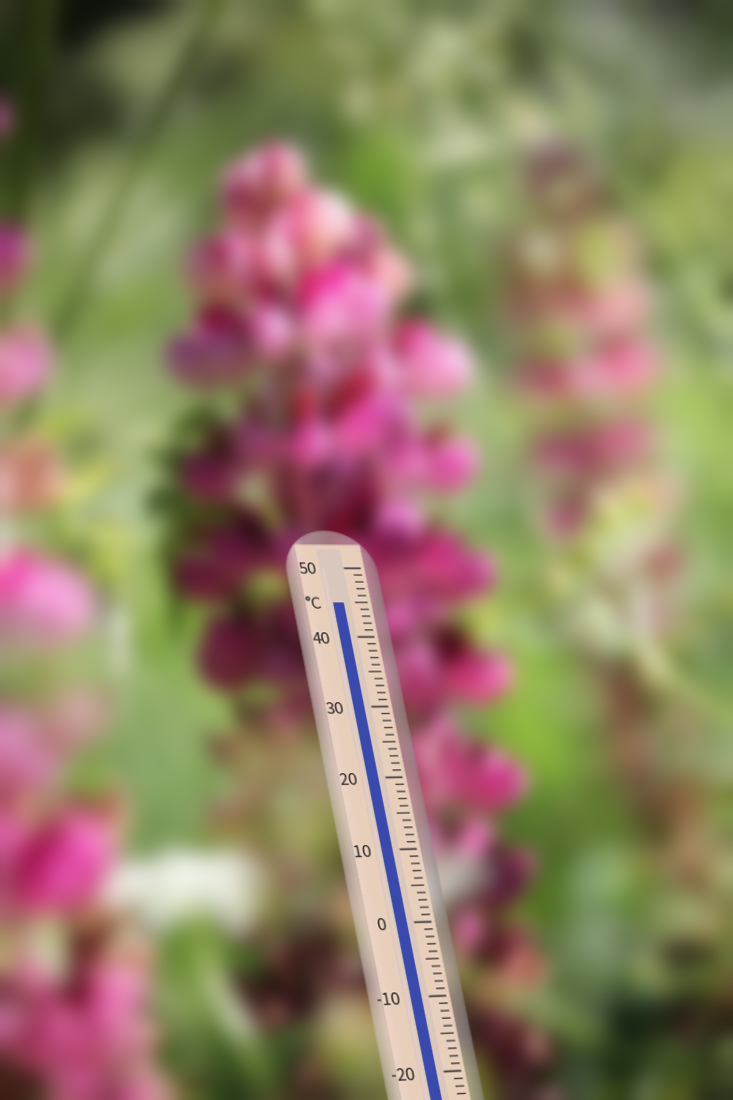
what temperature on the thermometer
45 °C
